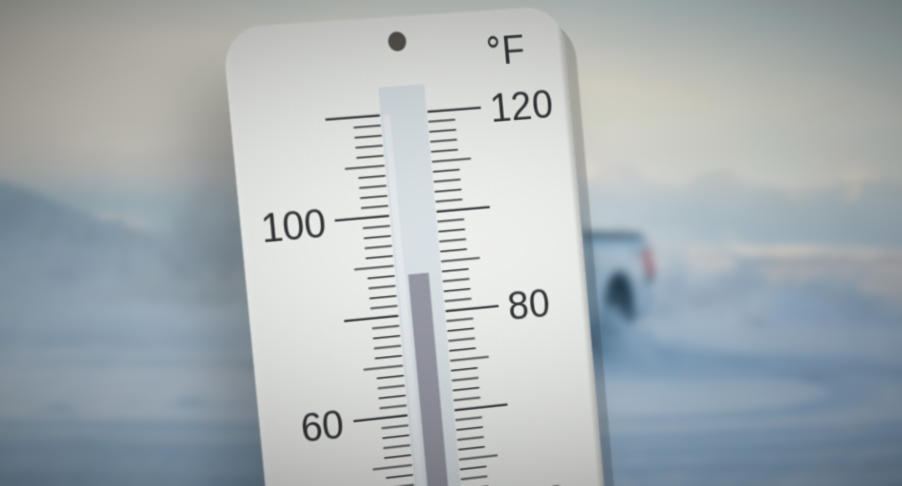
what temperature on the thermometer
88 °F
